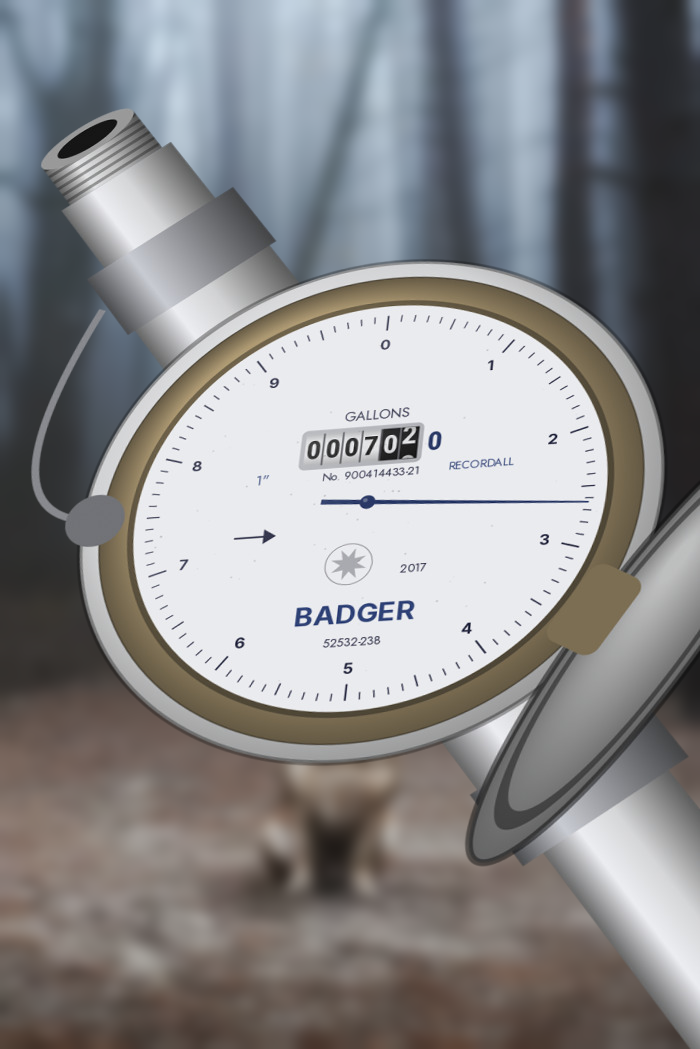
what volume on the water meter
7022.6 gal
